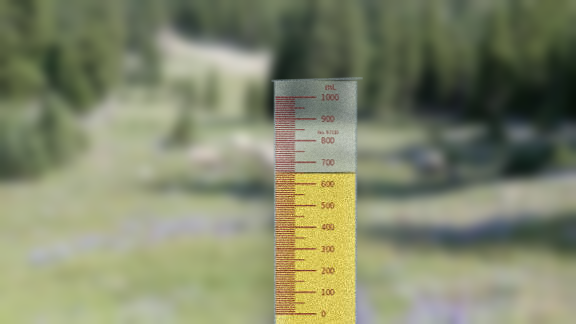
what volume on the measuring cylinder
650 mL
